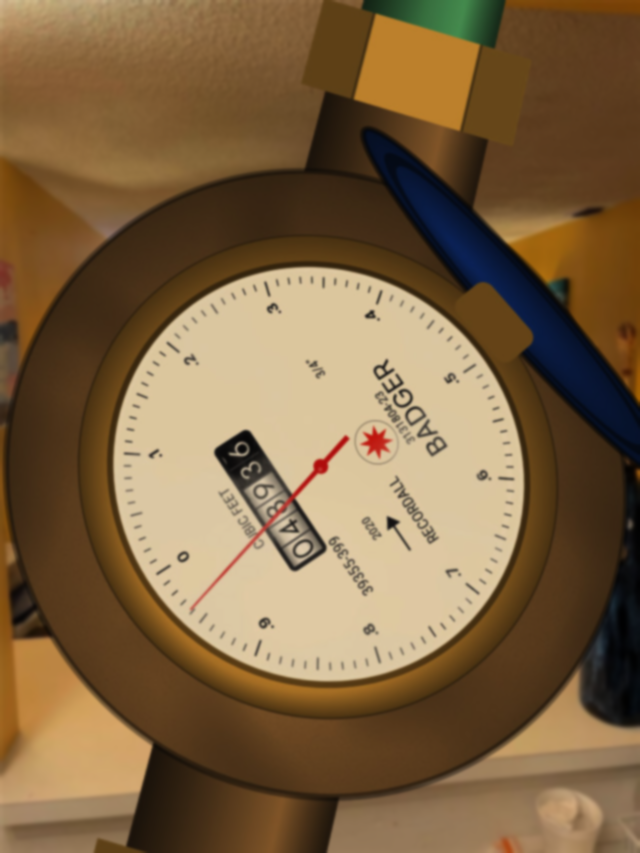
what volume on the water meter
48935.96 ft³
